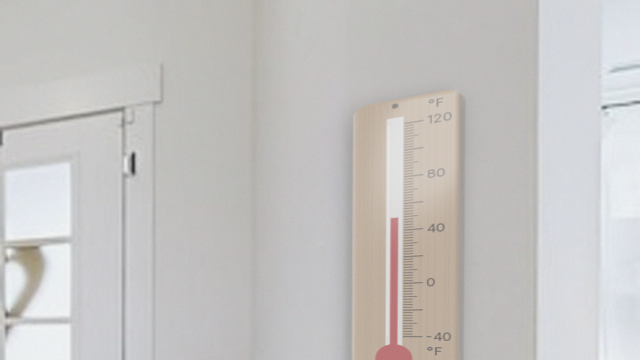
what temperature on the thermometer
50 °F
